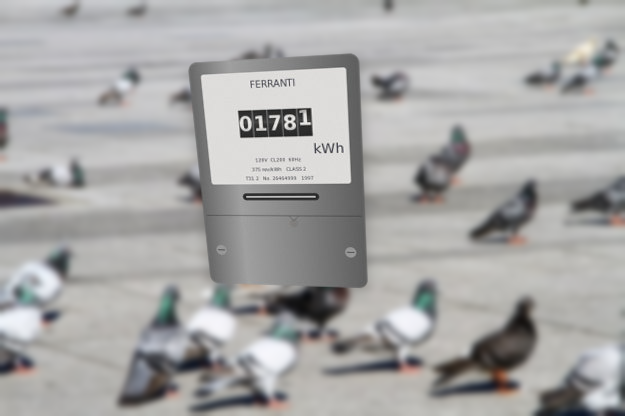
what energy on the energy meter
1781 kWh
